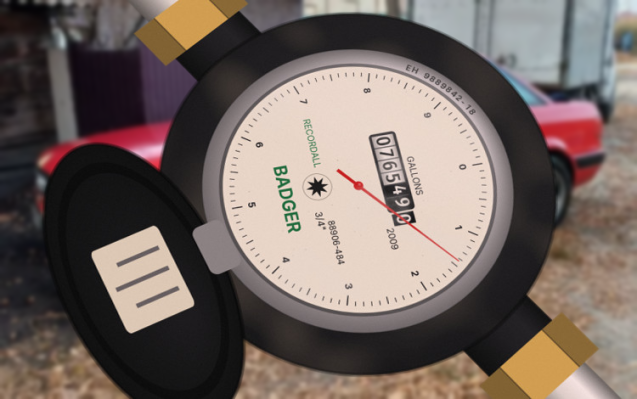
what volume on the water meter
765491.4 gal
